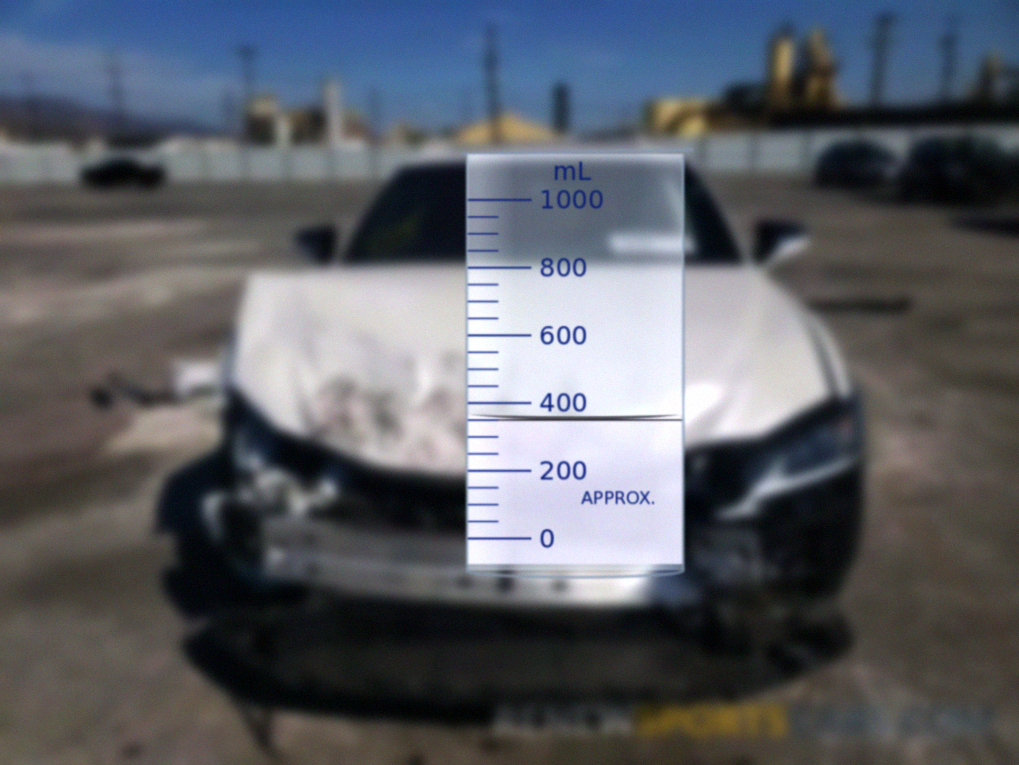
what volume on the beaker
350 mL
